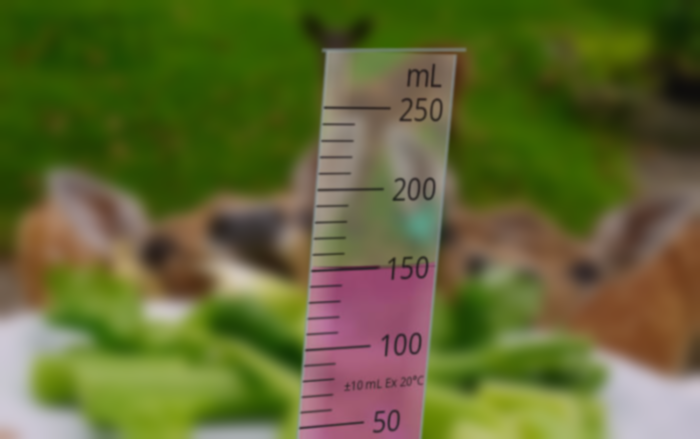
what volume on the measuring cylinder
150 mL
